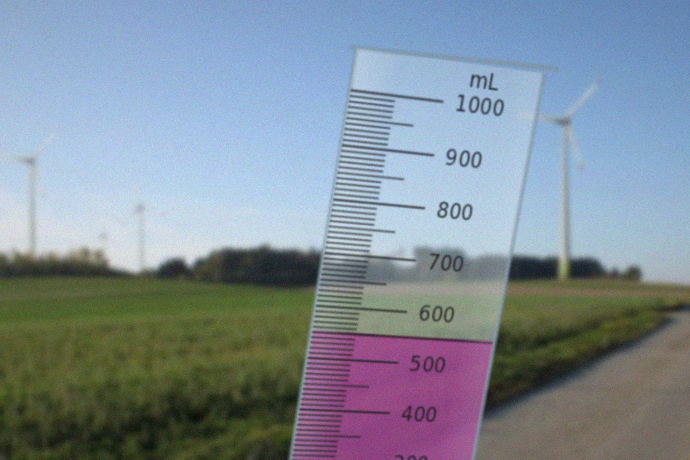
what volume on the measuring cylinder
550 mL
